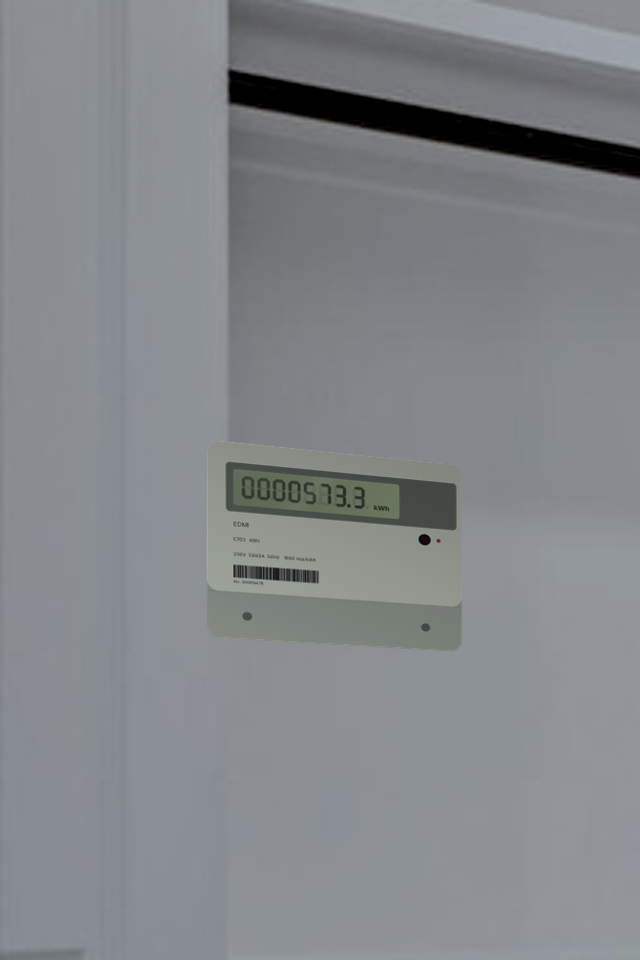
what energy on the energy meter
573.3 kWh
